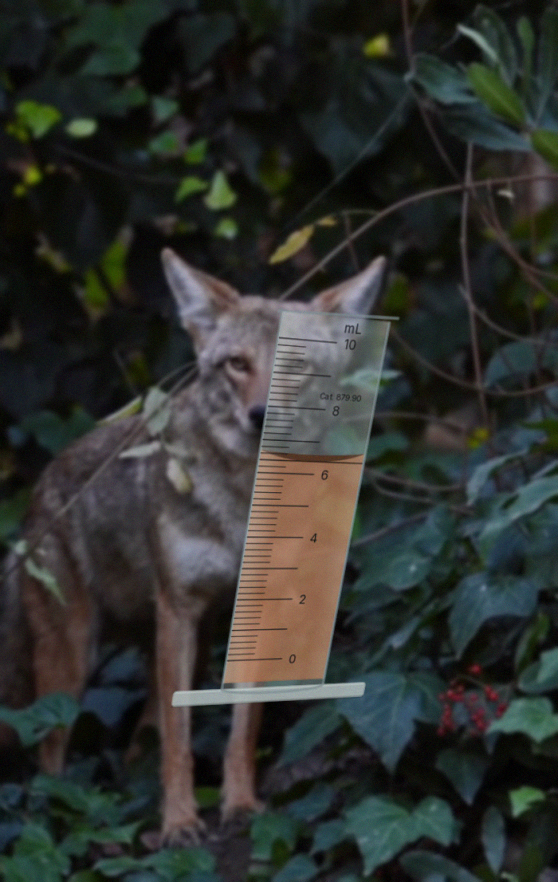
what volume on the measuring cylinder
6.4 mL
